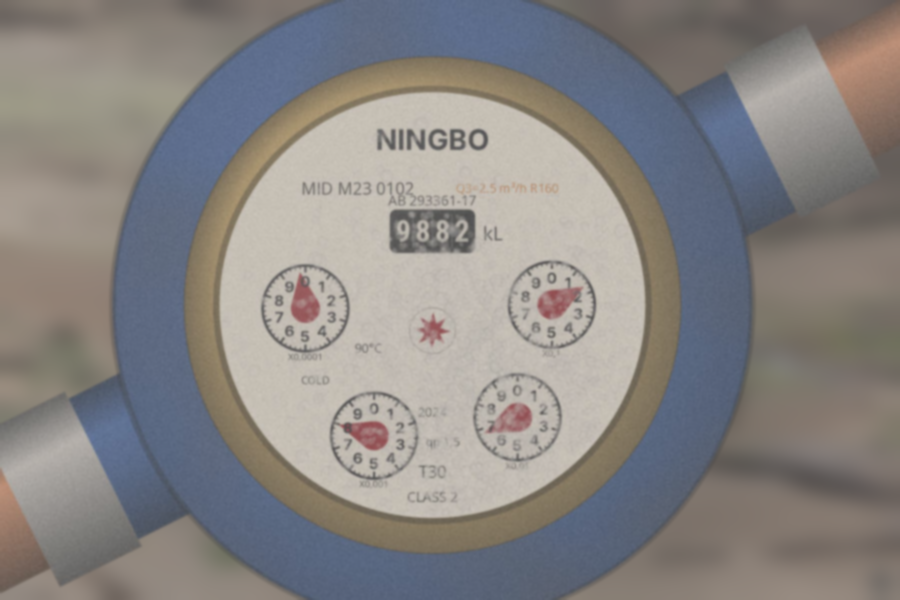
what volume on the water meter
9882.1679 kL
